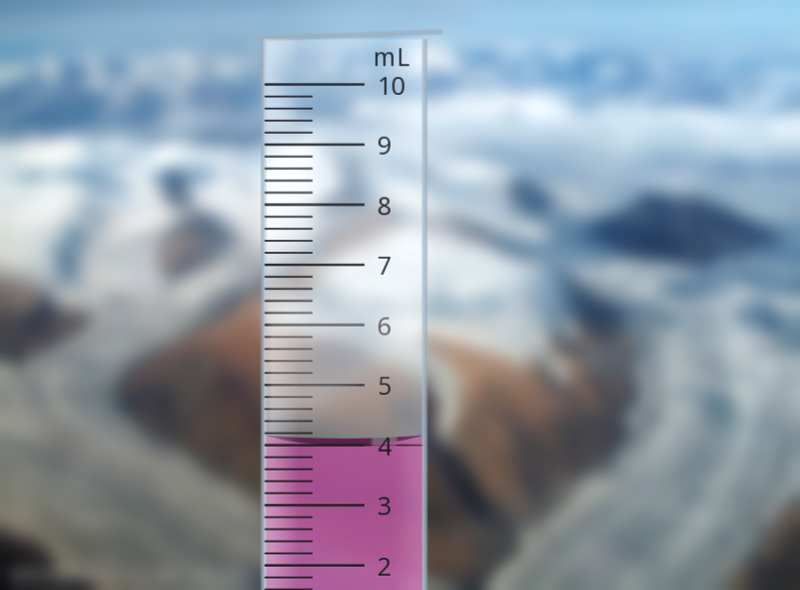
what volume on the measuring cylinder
4 mL
